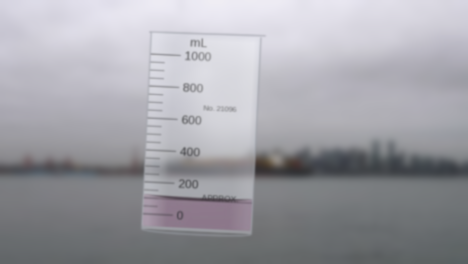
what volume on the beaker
100 mL
